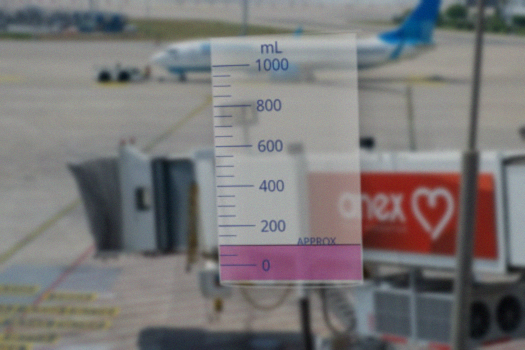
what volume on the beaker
100 mL
